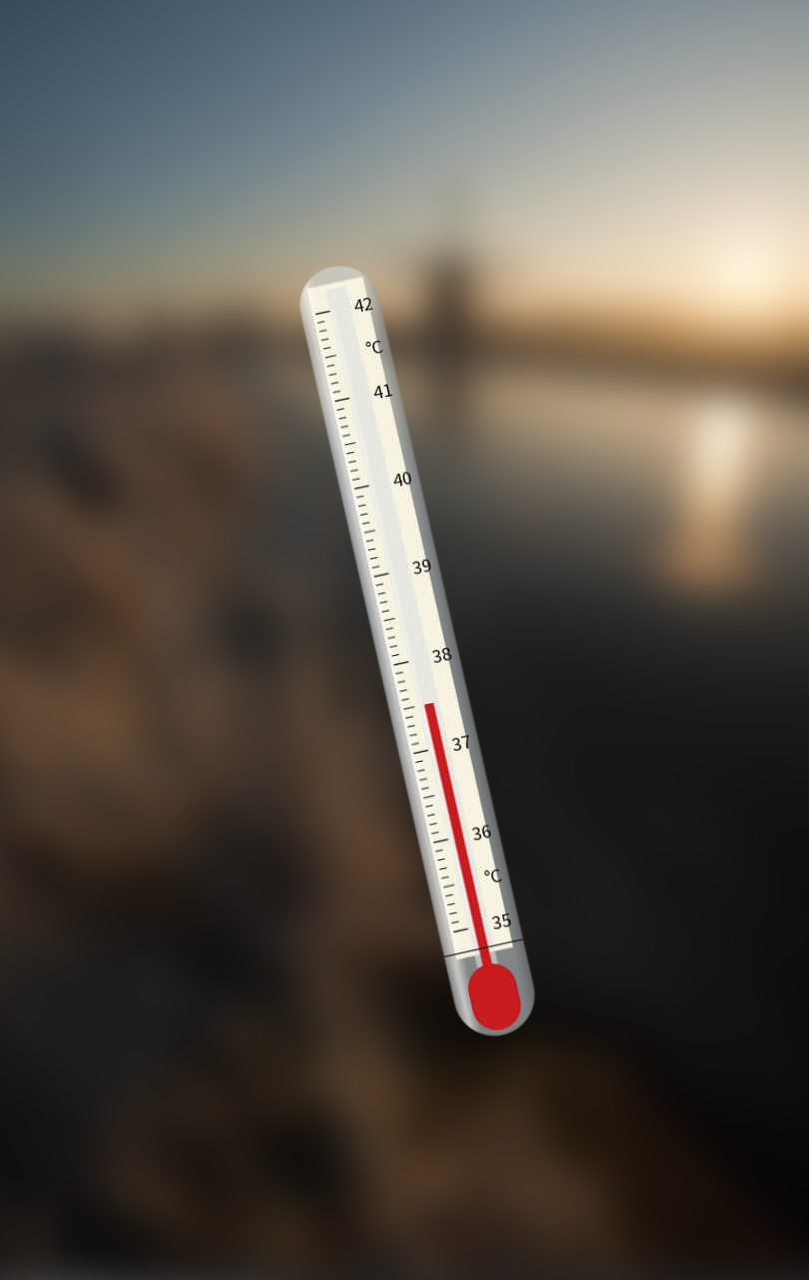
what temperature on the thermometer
37.5 °C
